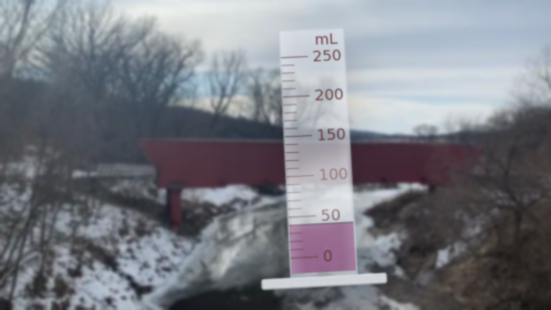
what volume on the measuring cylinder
40 mL
